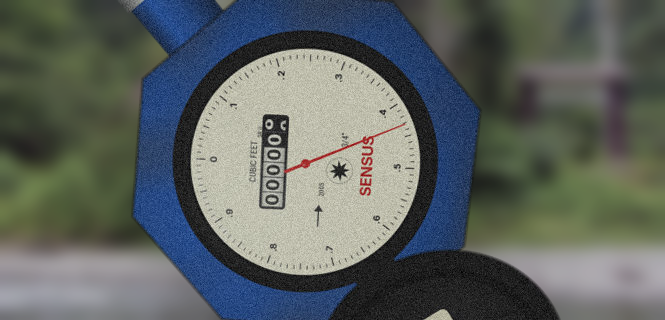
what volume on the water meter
8.43 ft³
